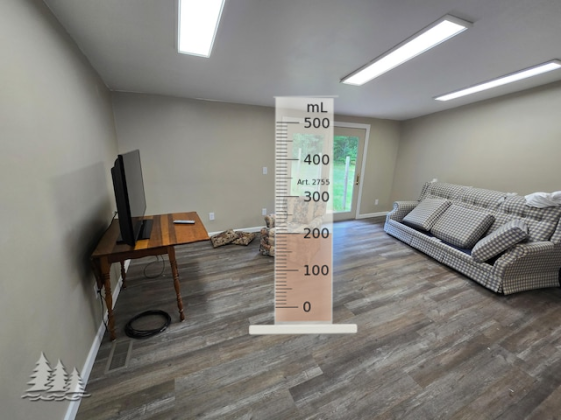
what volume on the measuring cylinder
200 mL
